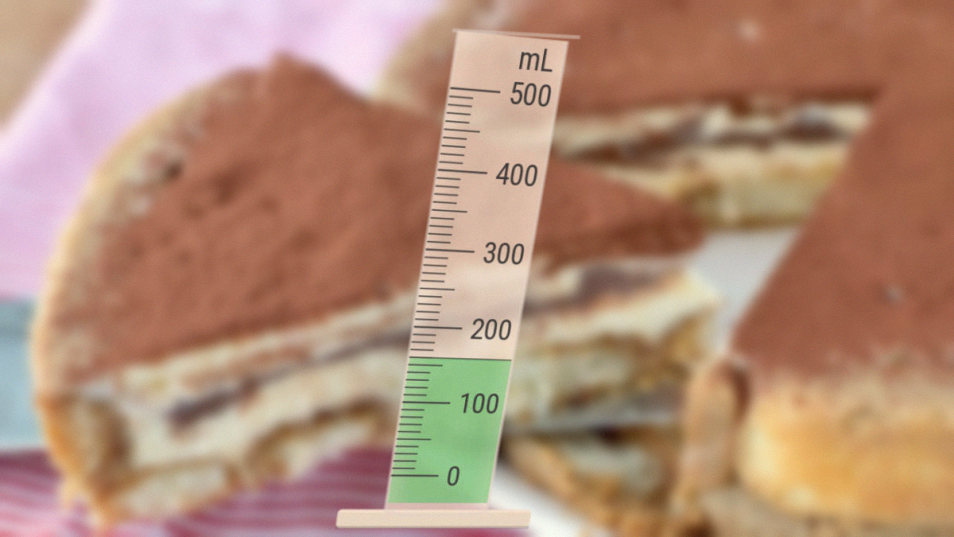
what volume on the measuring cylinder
160 mL
